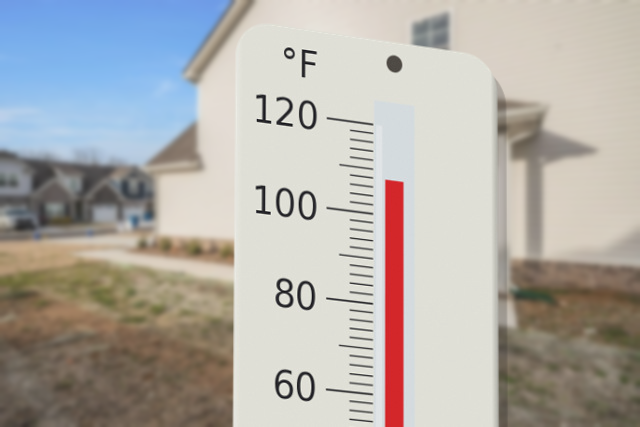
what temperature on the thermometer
108 °F
